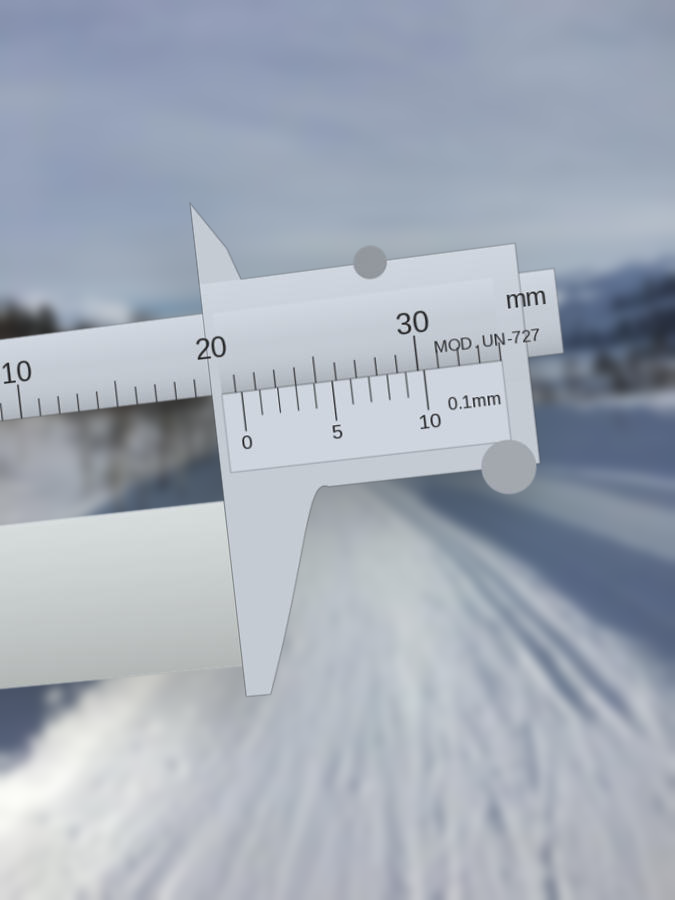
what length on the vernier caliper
21.3 mm
